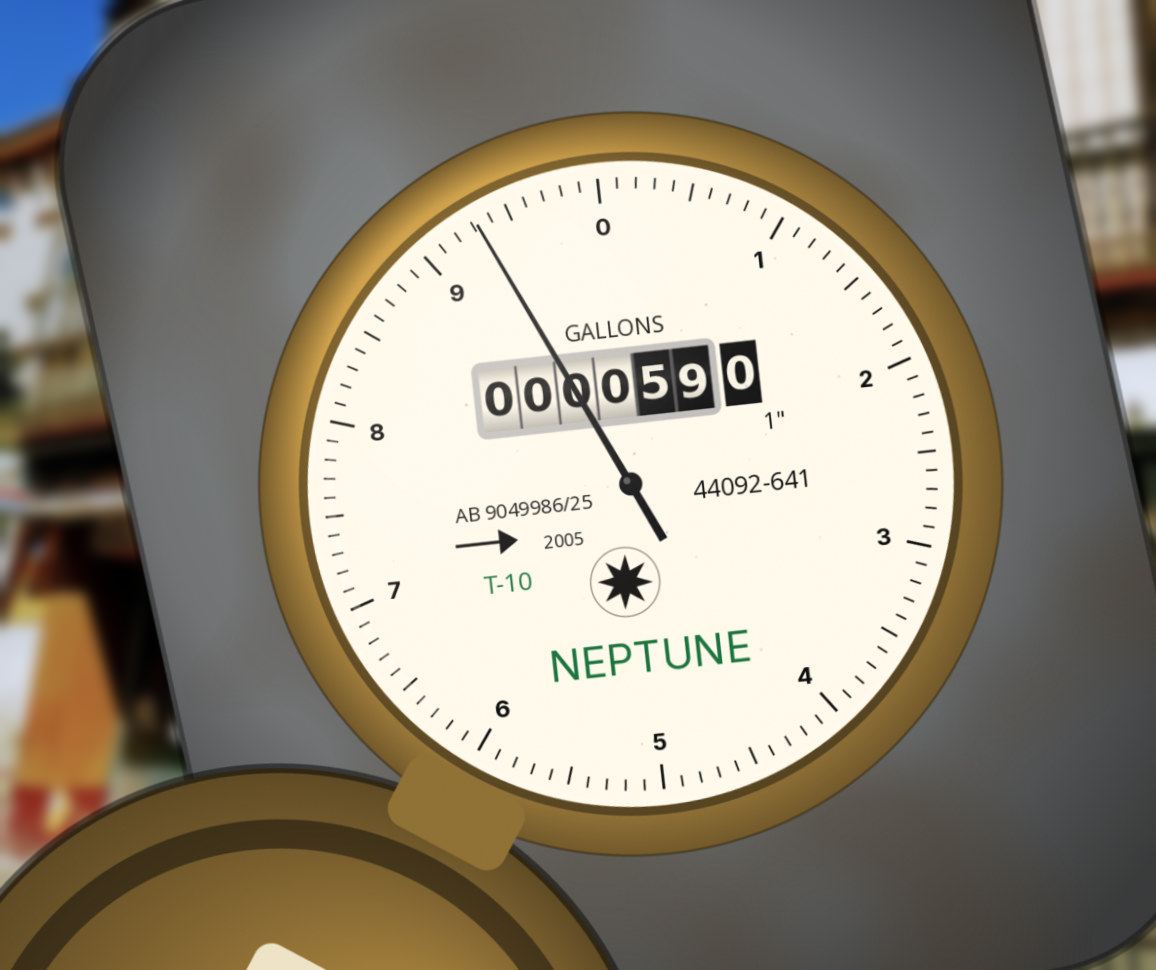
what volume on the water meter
589.3 gal
